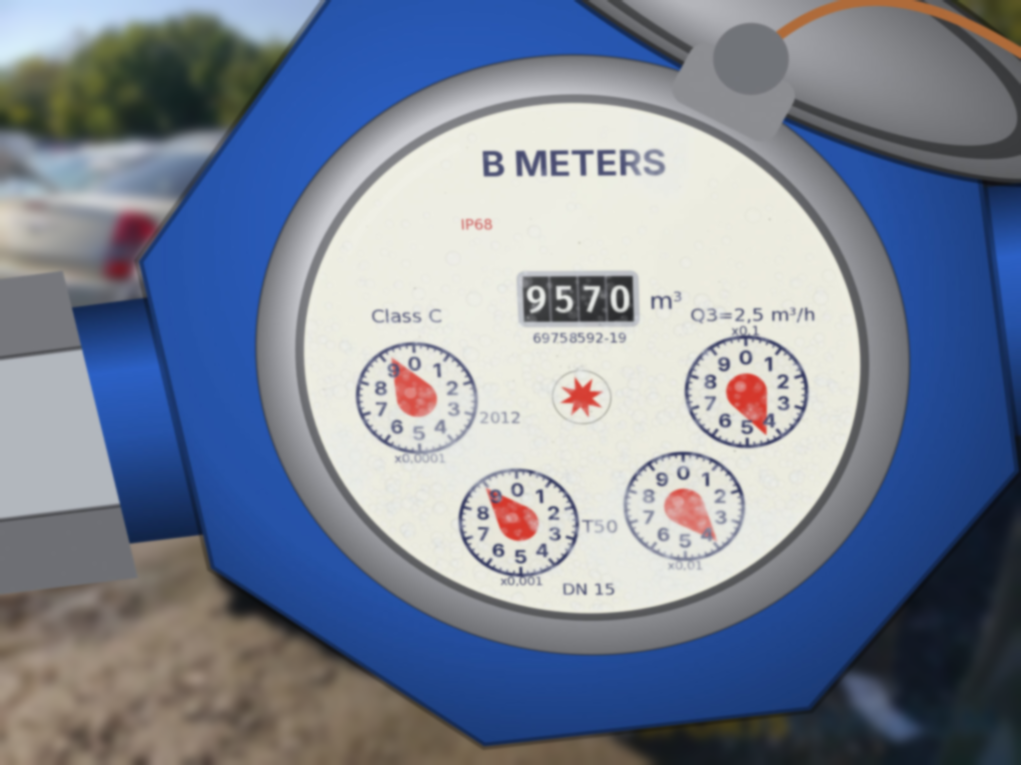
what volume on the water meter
9570.4389 m³
